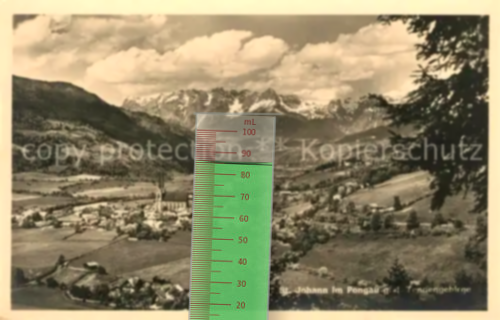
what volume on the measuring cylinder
85 mL
